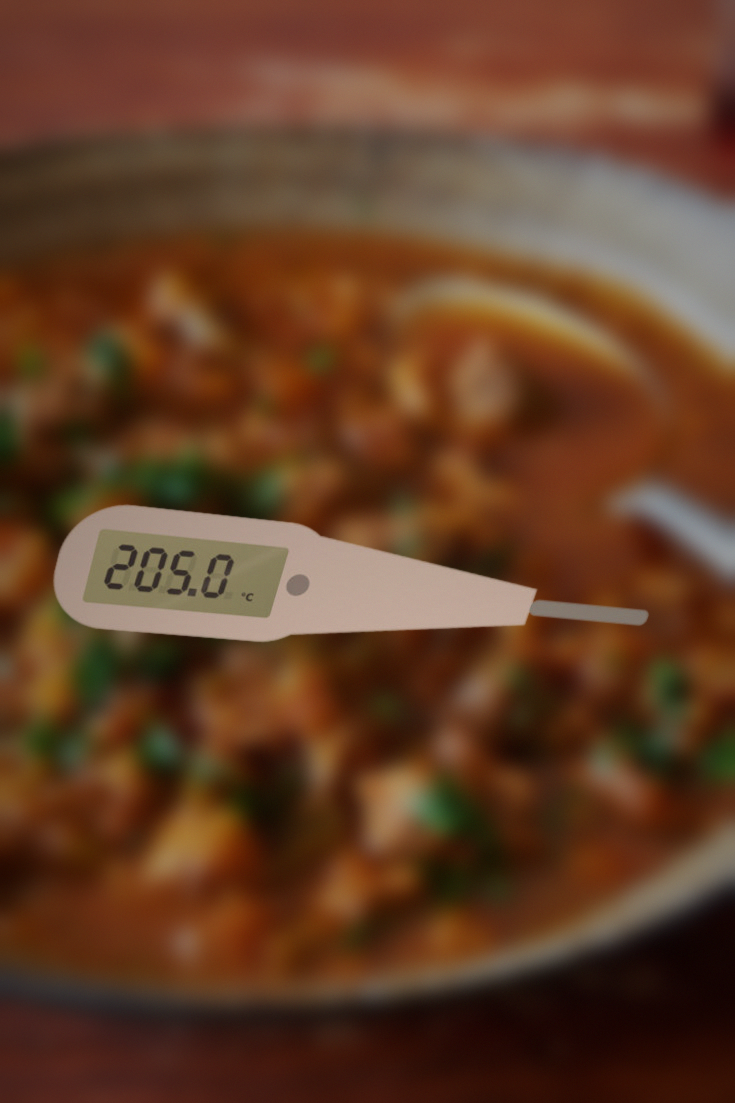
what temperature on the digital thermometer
205.0 °C
